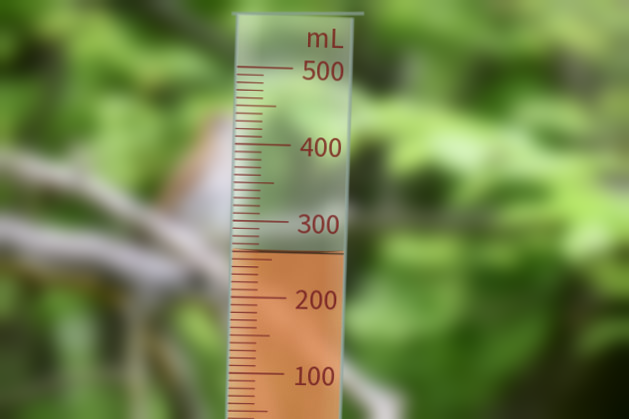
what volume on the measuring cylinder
260 mL
